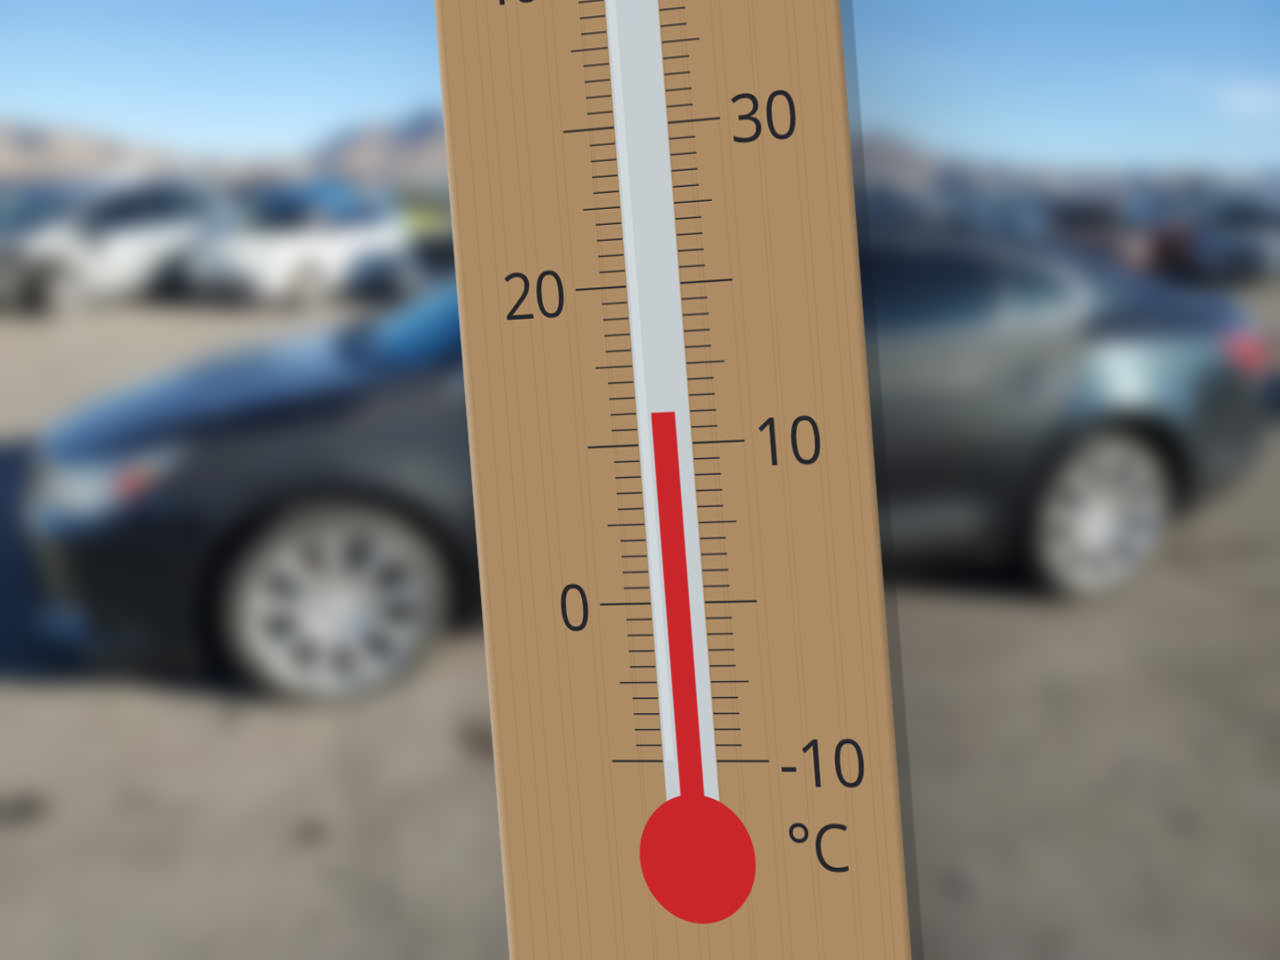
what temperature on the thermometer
12 °C
